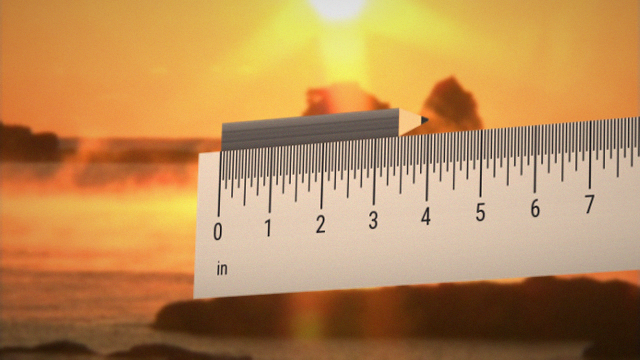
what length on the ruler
4 in
